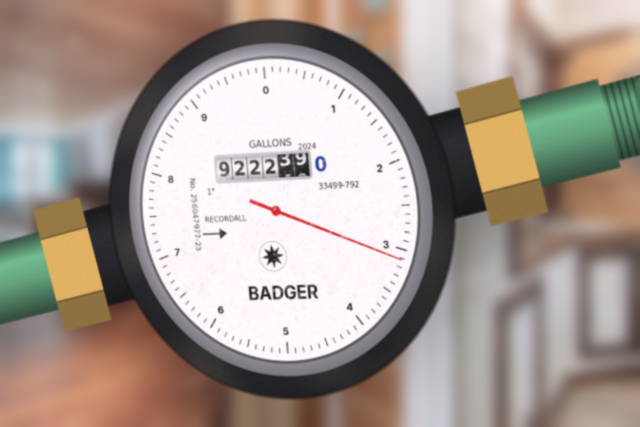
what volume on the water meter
9222393.1 gal
